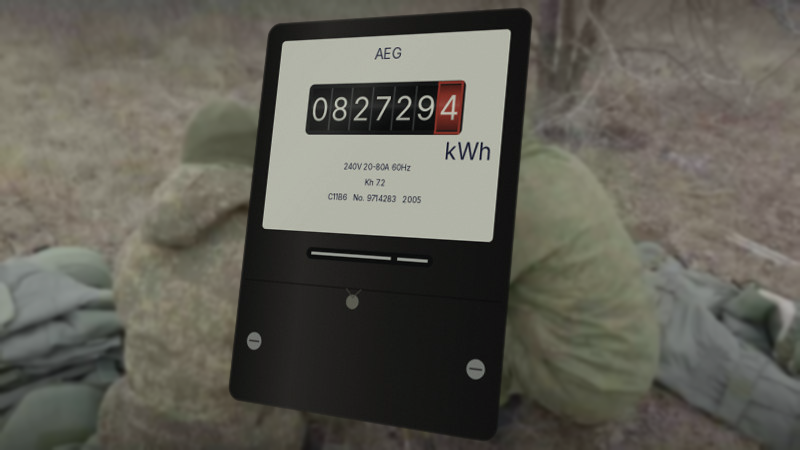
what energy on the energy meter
82729.4 kWh
